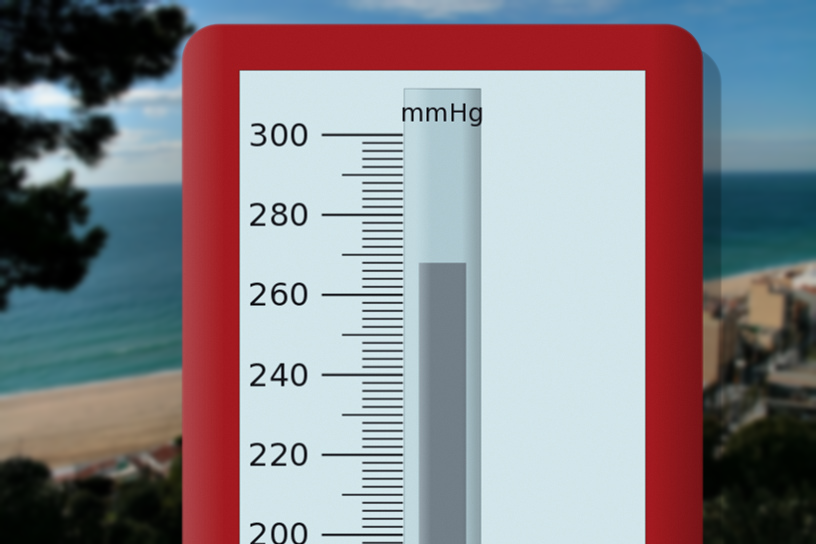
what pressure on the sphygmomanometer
268 mmHg
